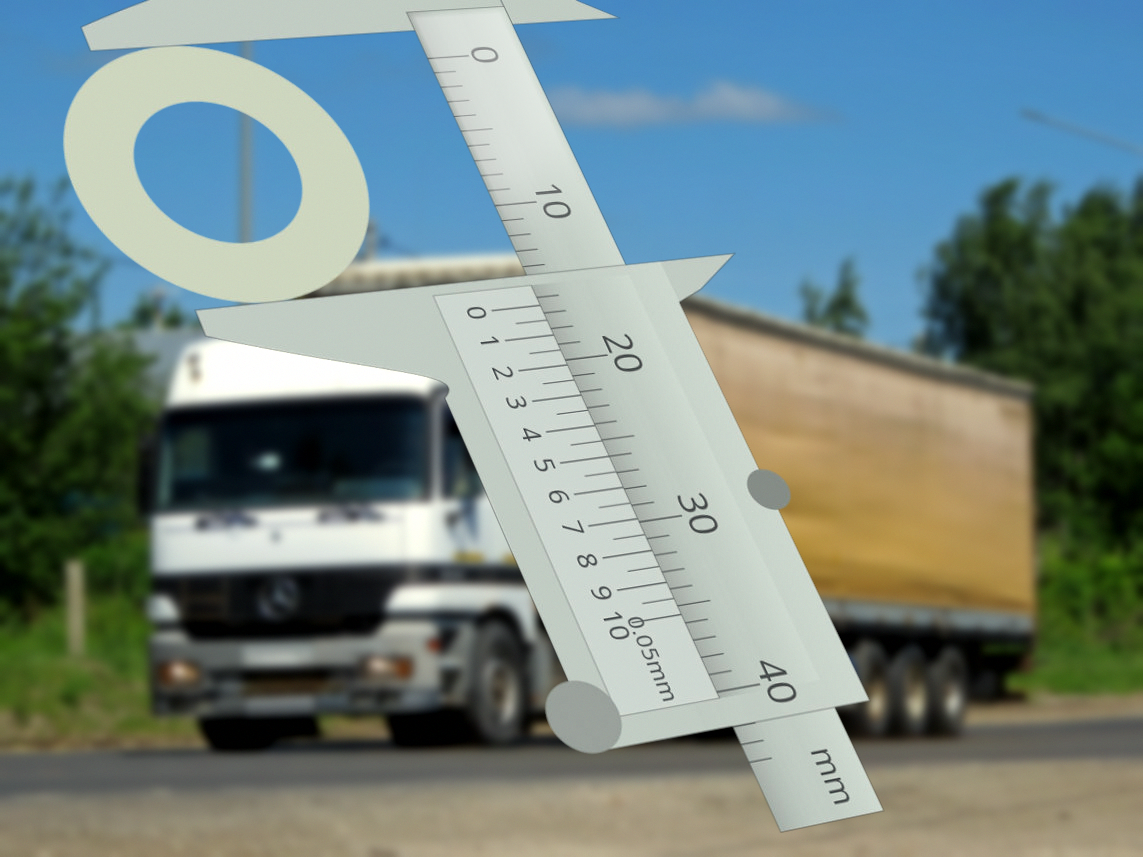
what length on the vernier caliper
16.5 mm
